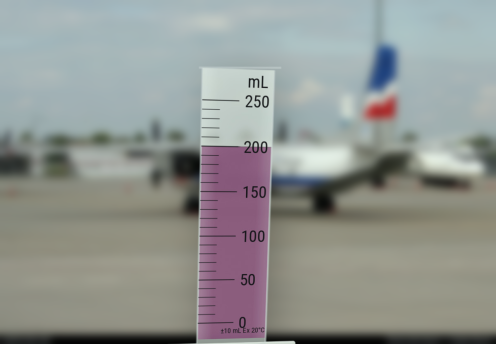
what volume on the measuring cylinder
200 mL
